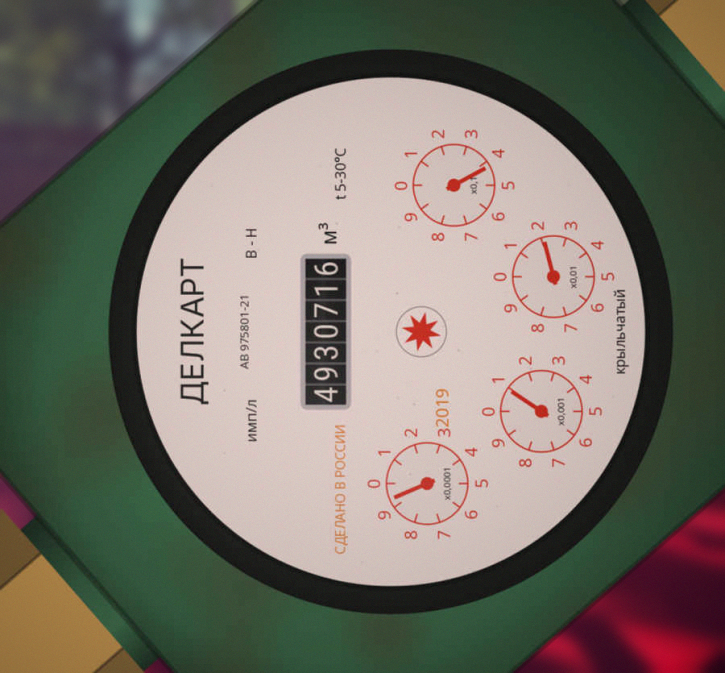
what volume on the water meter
4930716.4209 m³
